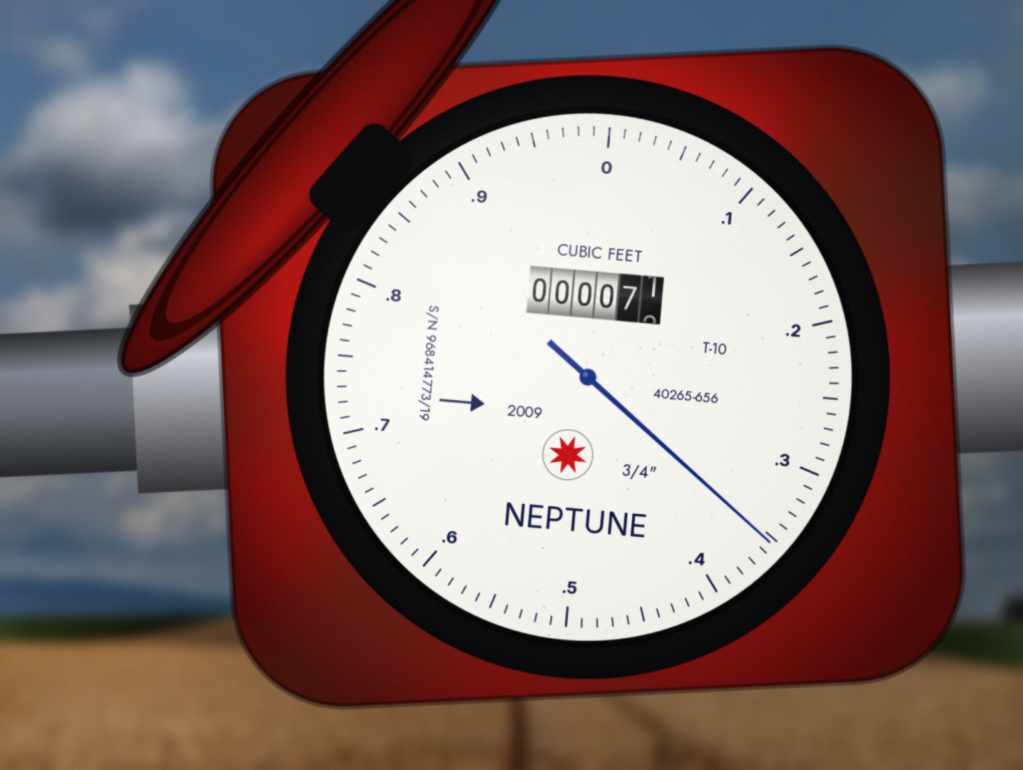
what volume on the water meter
71.35 ft³
